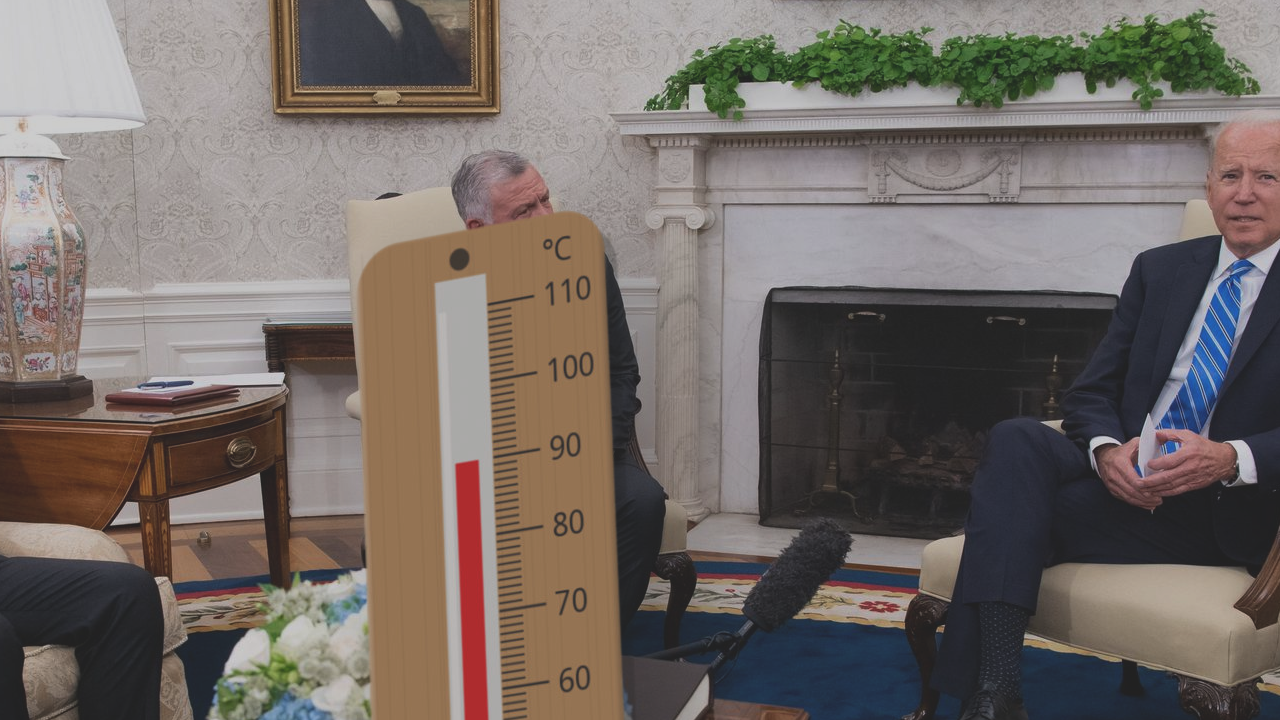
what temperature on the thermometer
90 °C
